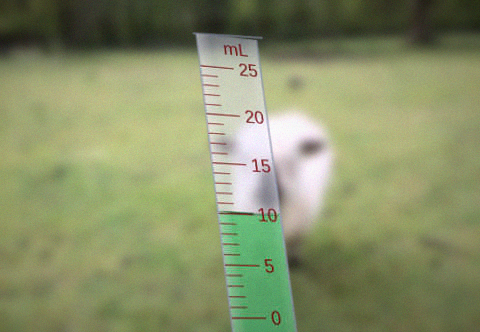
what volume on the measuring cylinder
10 mL
